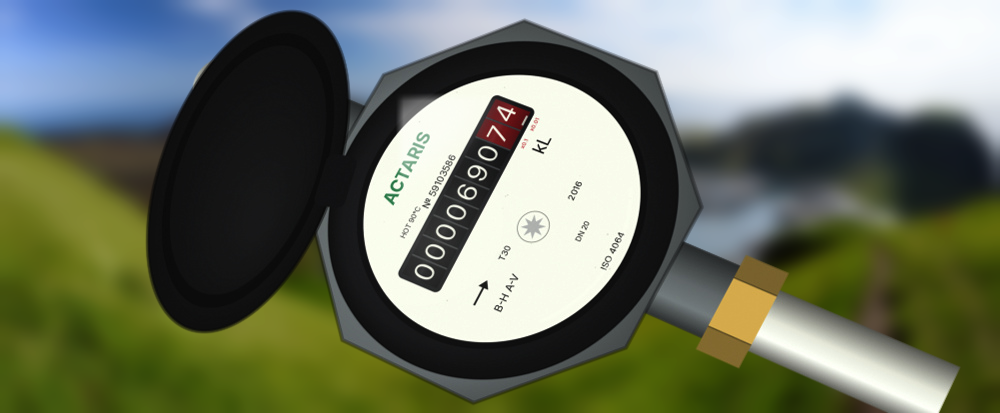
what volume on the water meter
690.74 kL
